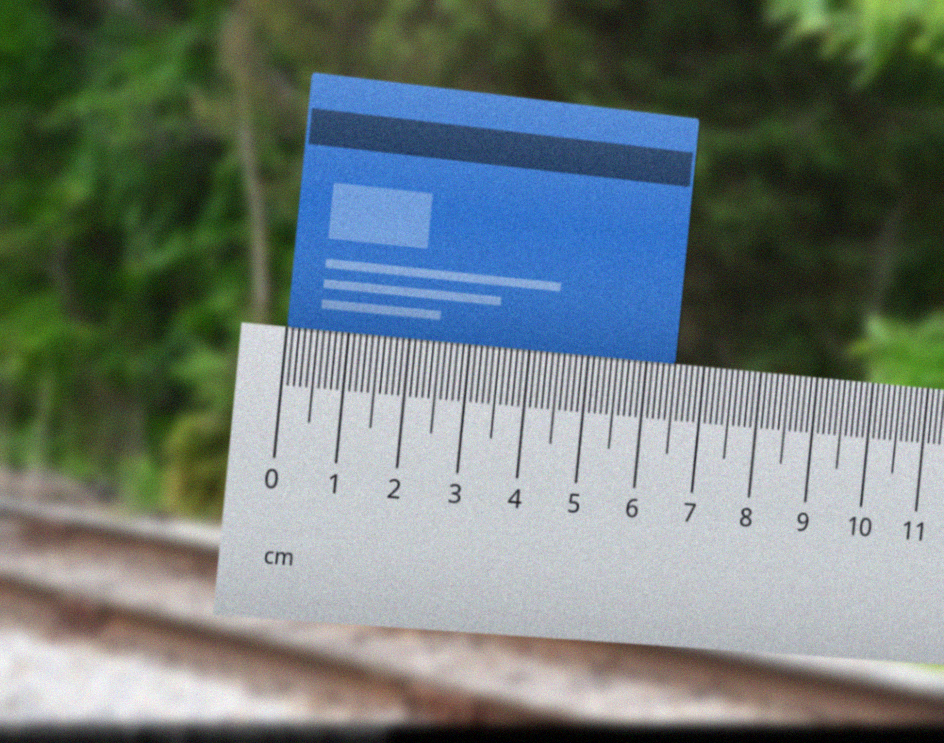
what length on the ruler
6.5 cm
